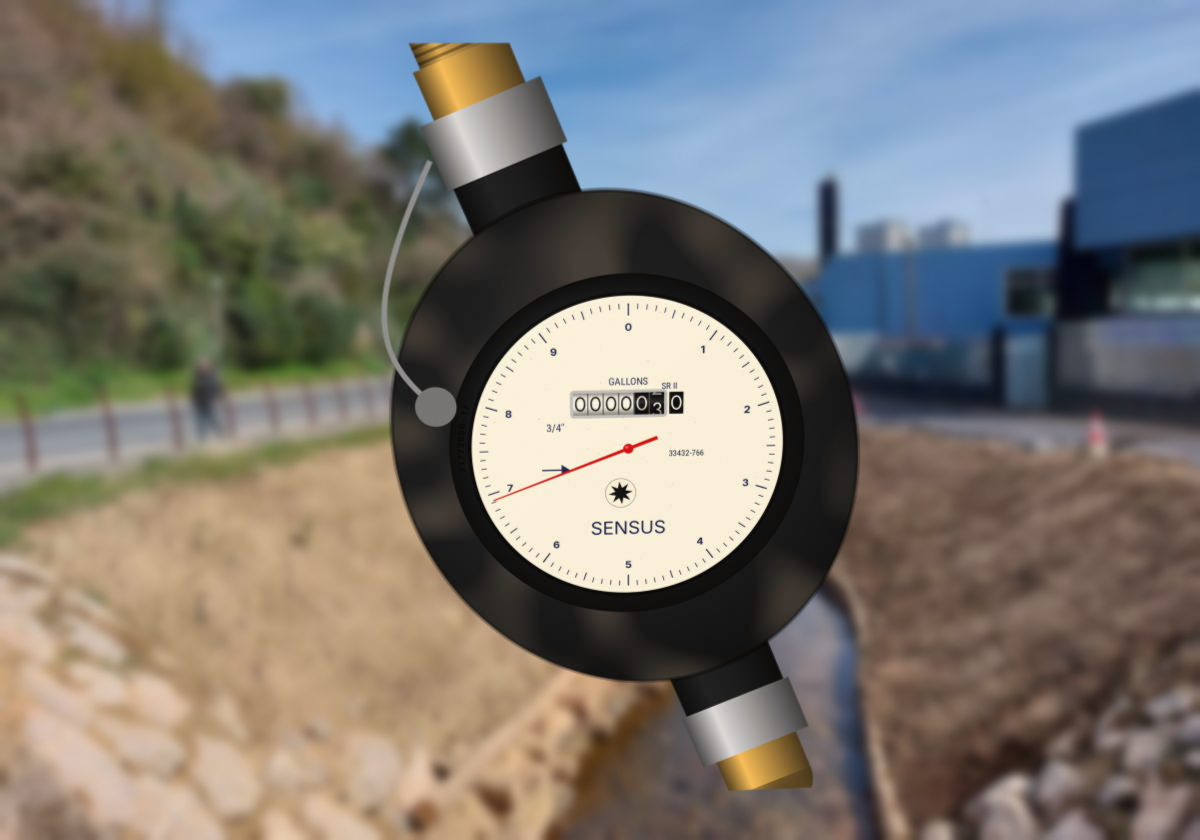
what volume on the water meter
26.9 gal
